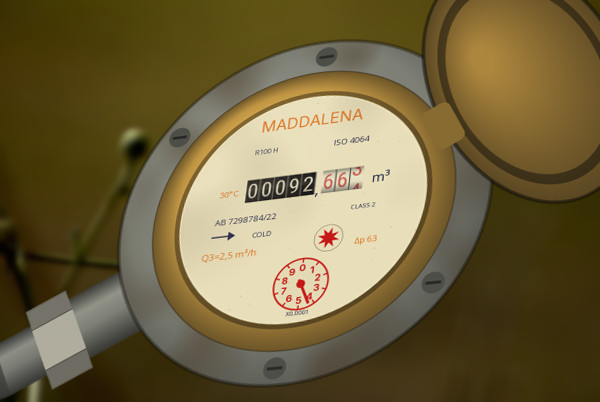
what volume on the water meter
92.6634 m³
